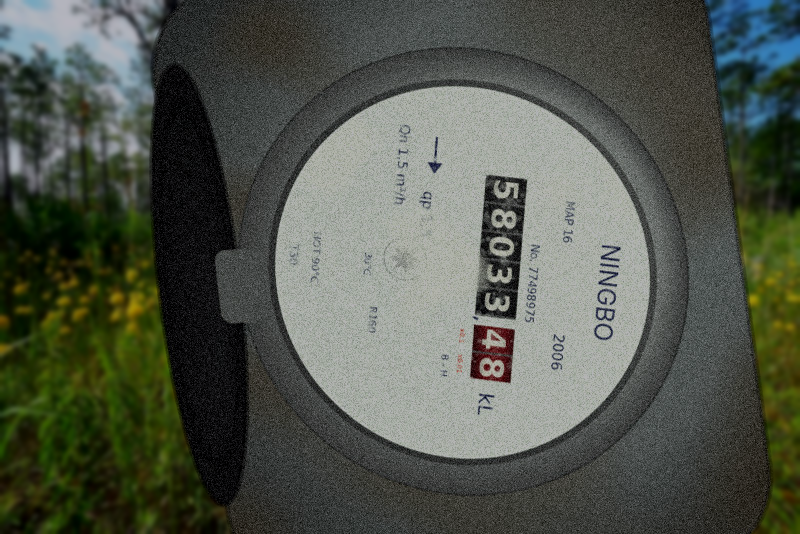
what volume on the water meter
58033.48 kL
